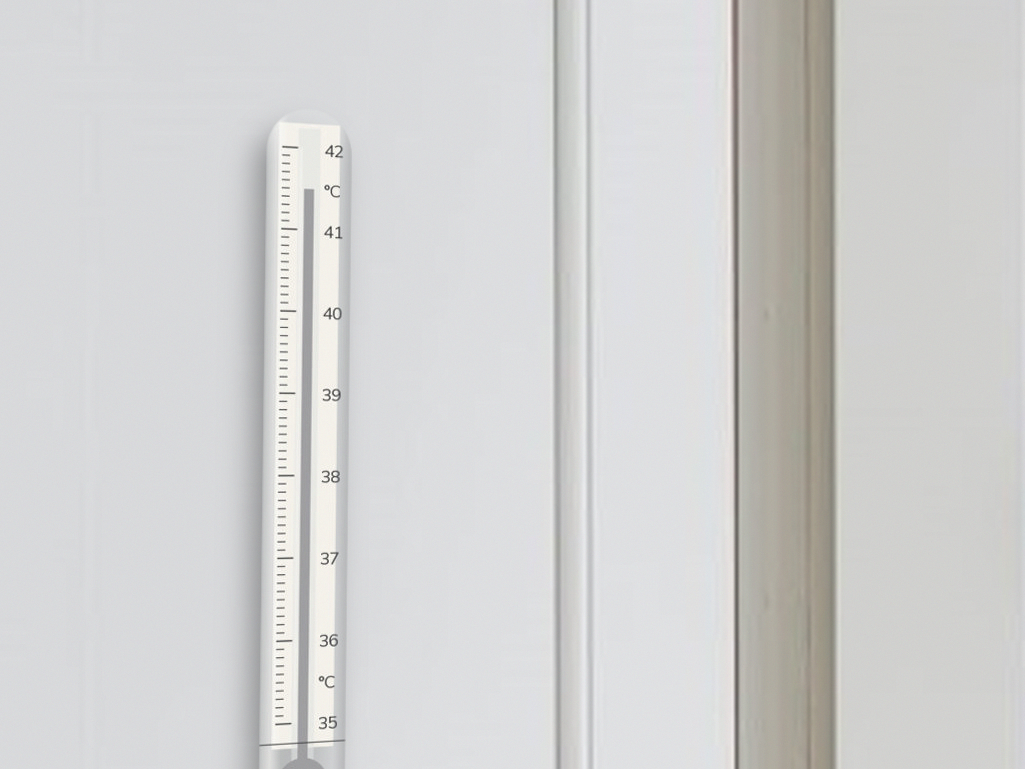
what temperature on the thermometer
41.5 °C
